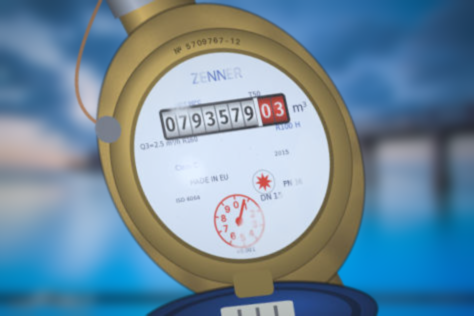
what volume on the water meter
793579.030 m³
